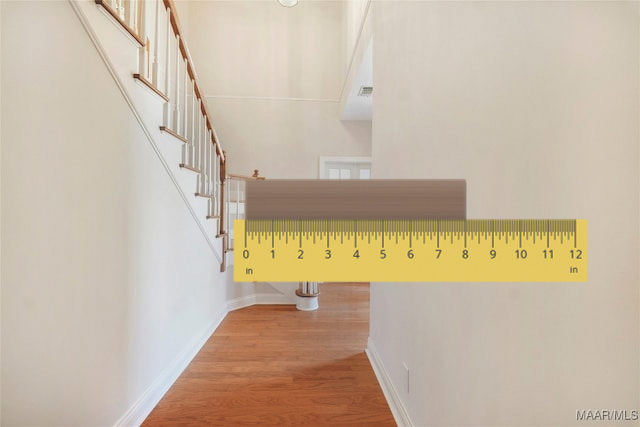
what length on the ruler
8 in
